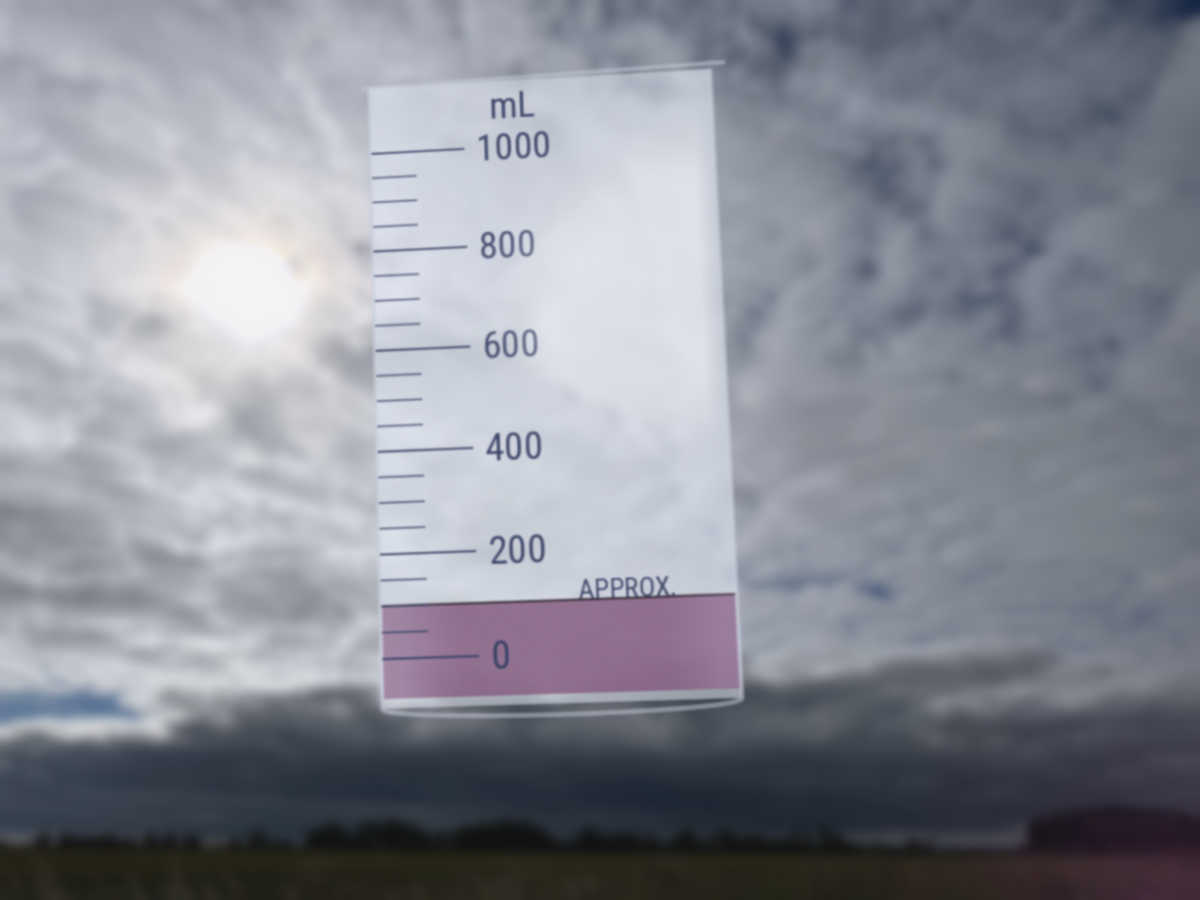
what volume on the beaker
100 mL
